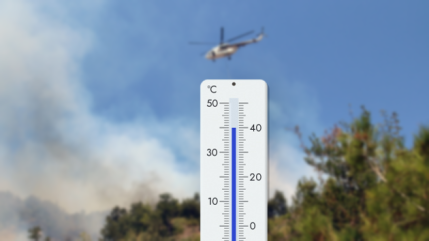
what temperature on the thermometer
40 °C
